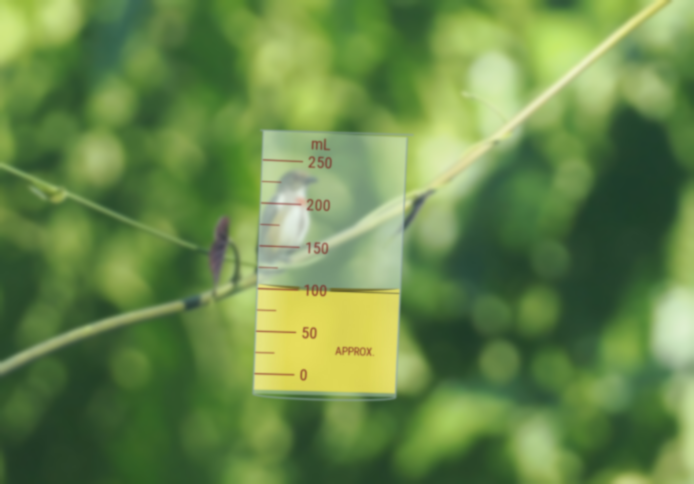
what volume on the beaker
100 mL
